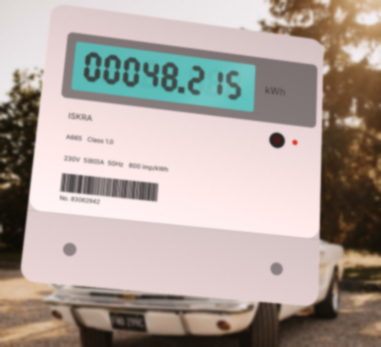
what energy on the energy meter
48.215 kWh
